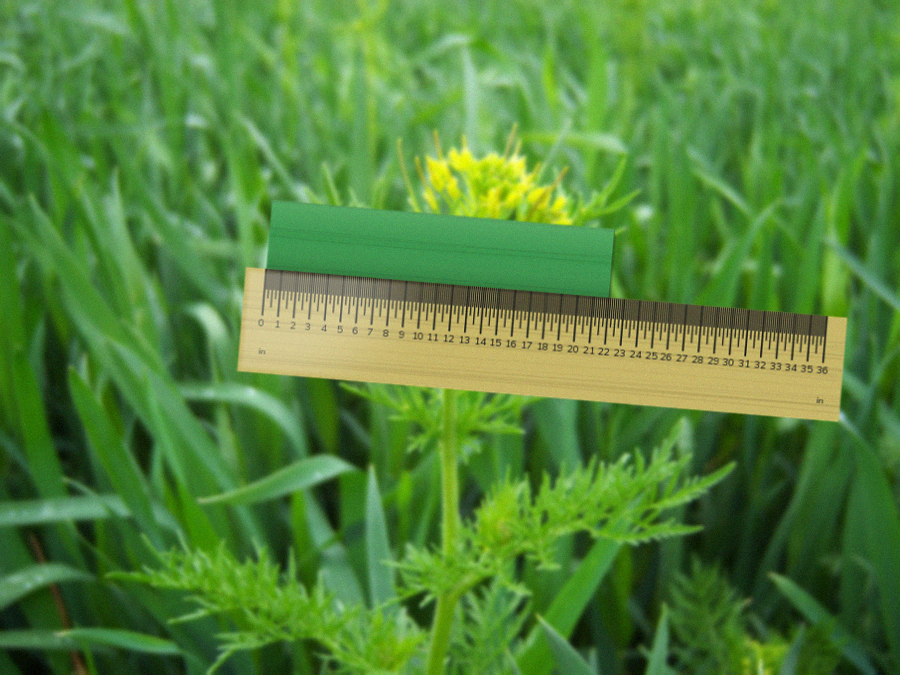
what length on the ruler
22 in
